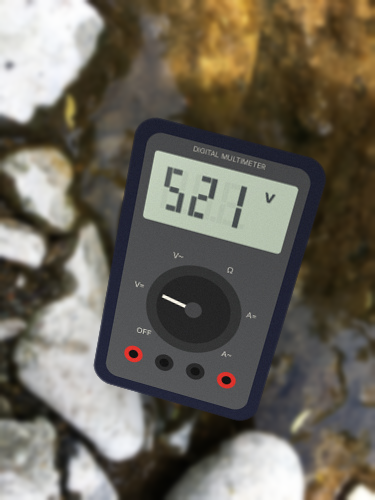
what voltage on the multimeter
521 V
